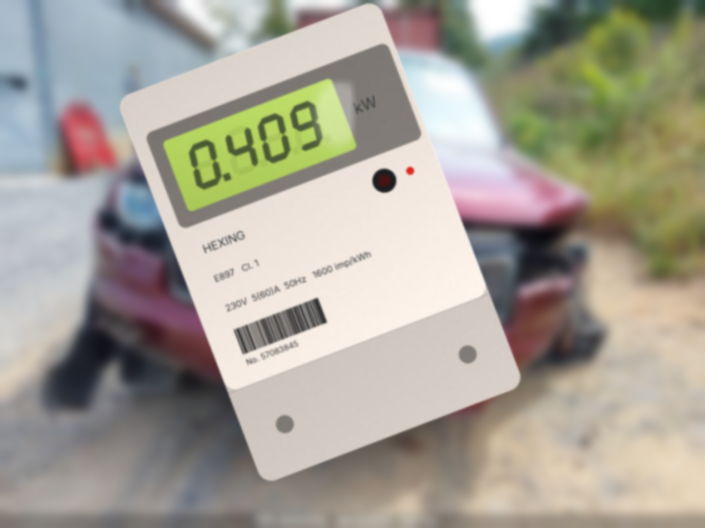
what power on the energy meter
0.409 kW
